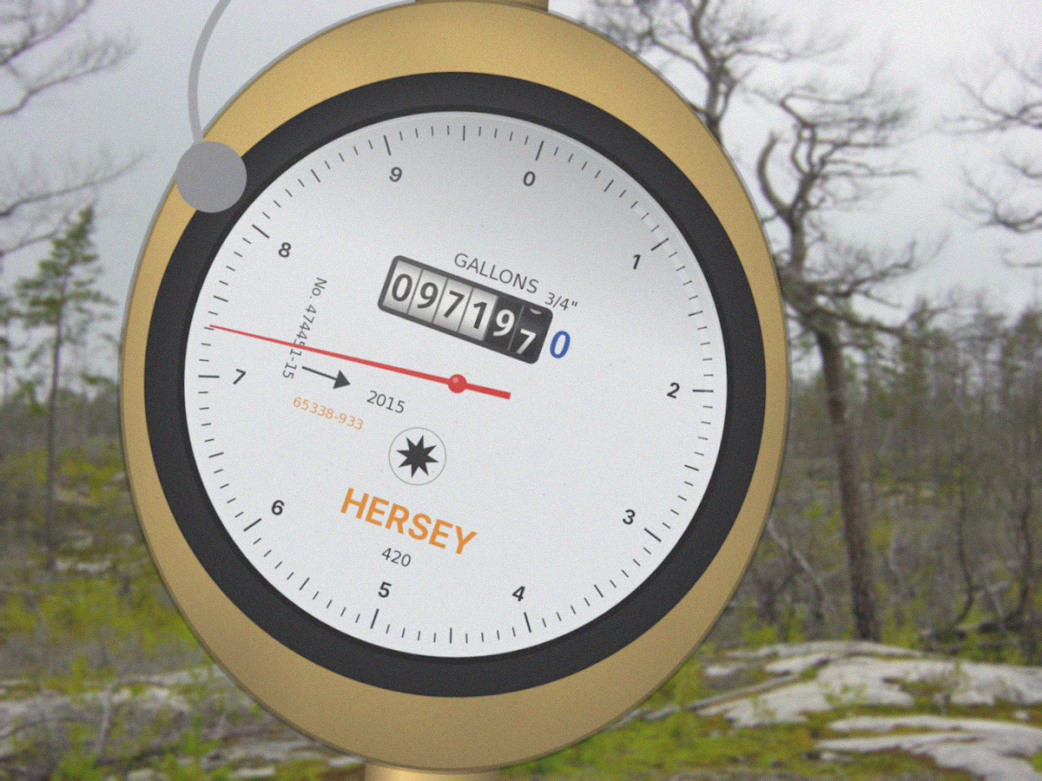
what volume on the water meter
971967.3 gal
